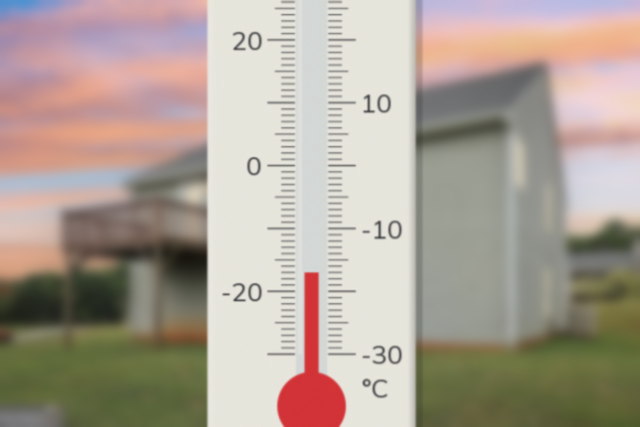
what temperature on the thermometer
-17 °C
